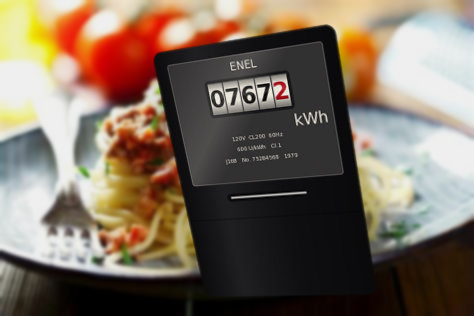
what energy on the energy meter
767.2 kWh
